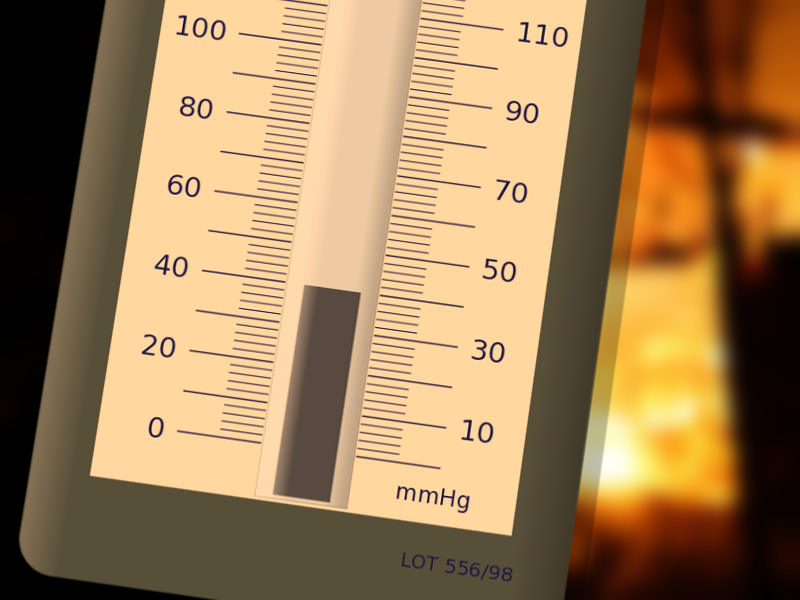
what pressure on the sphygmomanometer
40 mmHg
